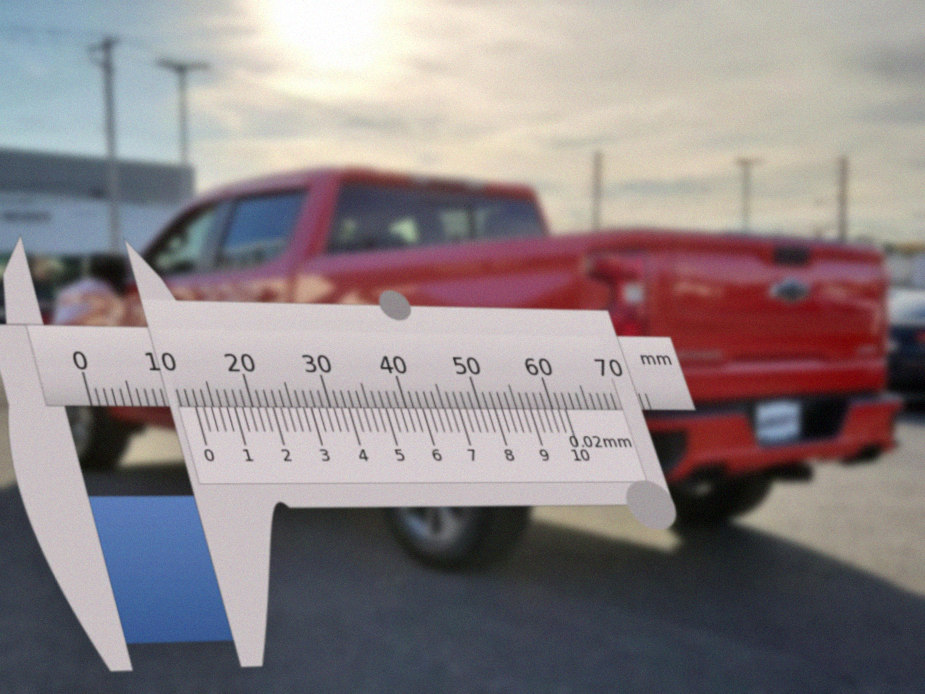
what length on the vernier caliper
12.8 mm
